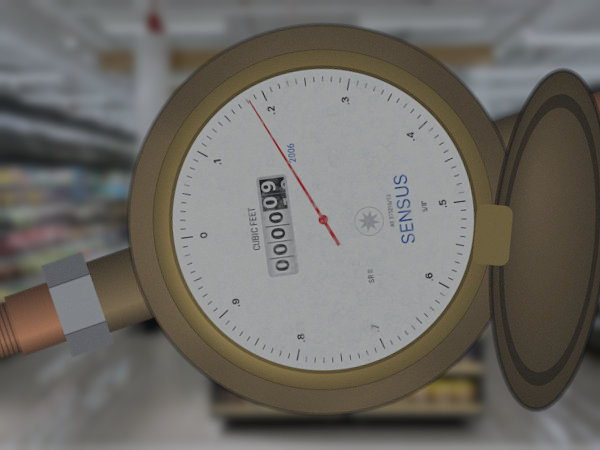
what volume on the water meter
9.18 ft³
